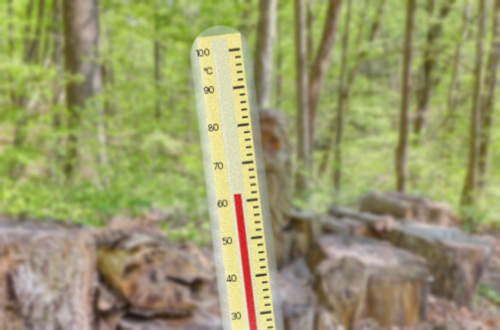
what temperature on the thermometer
62 °C
